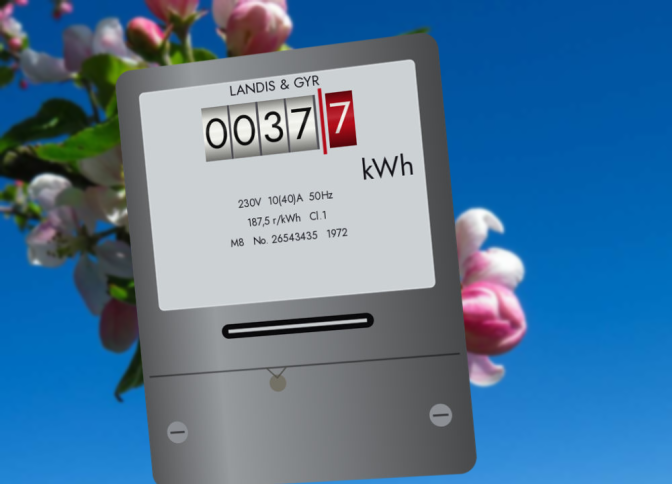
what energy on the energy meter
37.7 kWh
